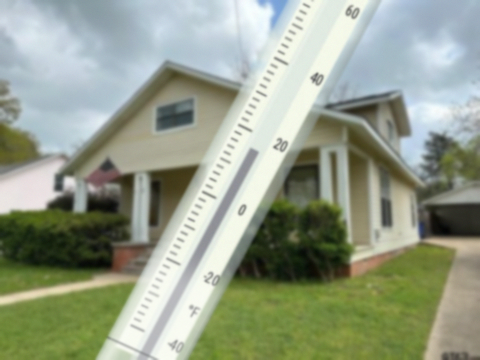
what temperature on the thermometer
16 °F
